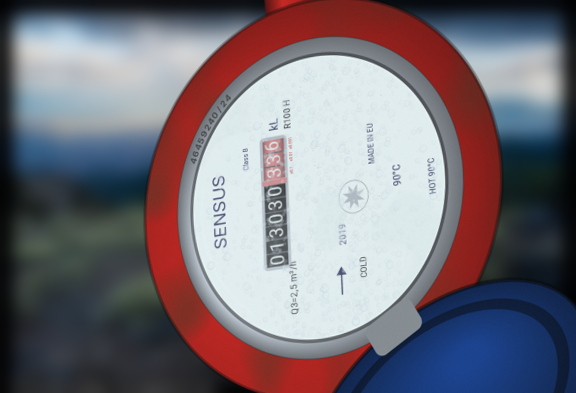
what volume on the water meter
13030.336 kL
